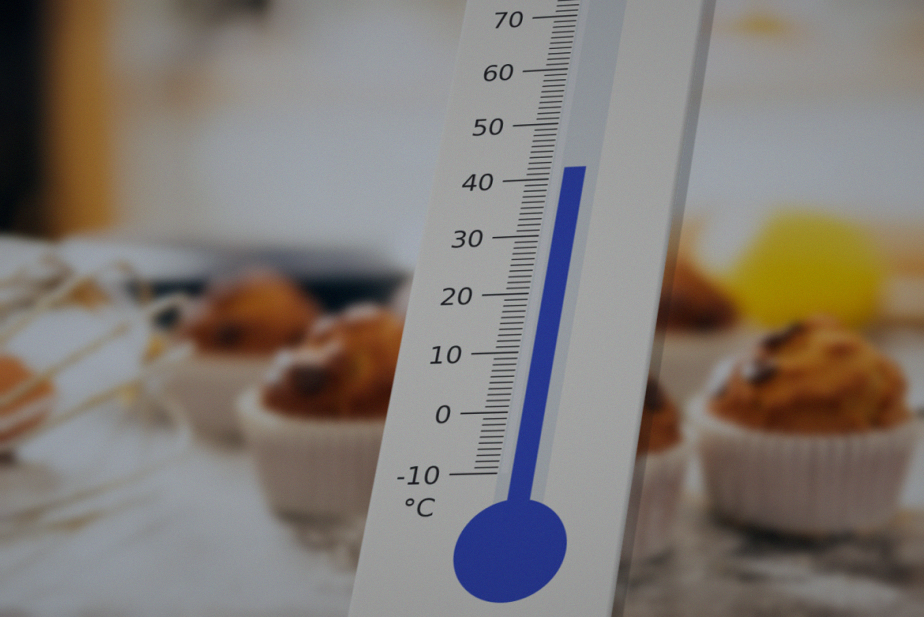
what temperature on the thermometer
42 °C
